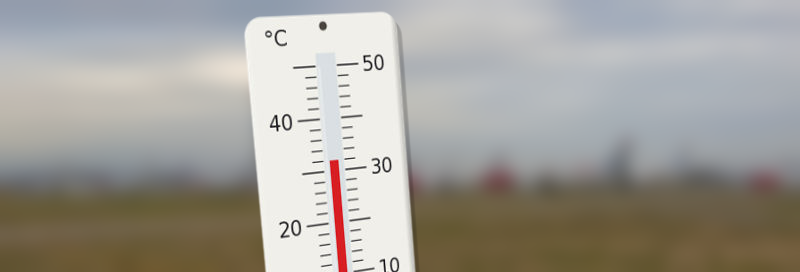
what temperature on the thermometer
32 °C
